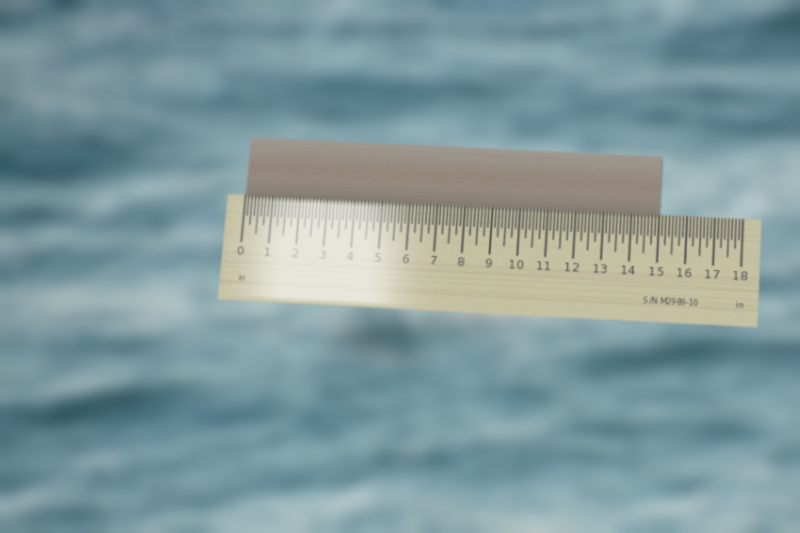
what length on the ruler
15 in
